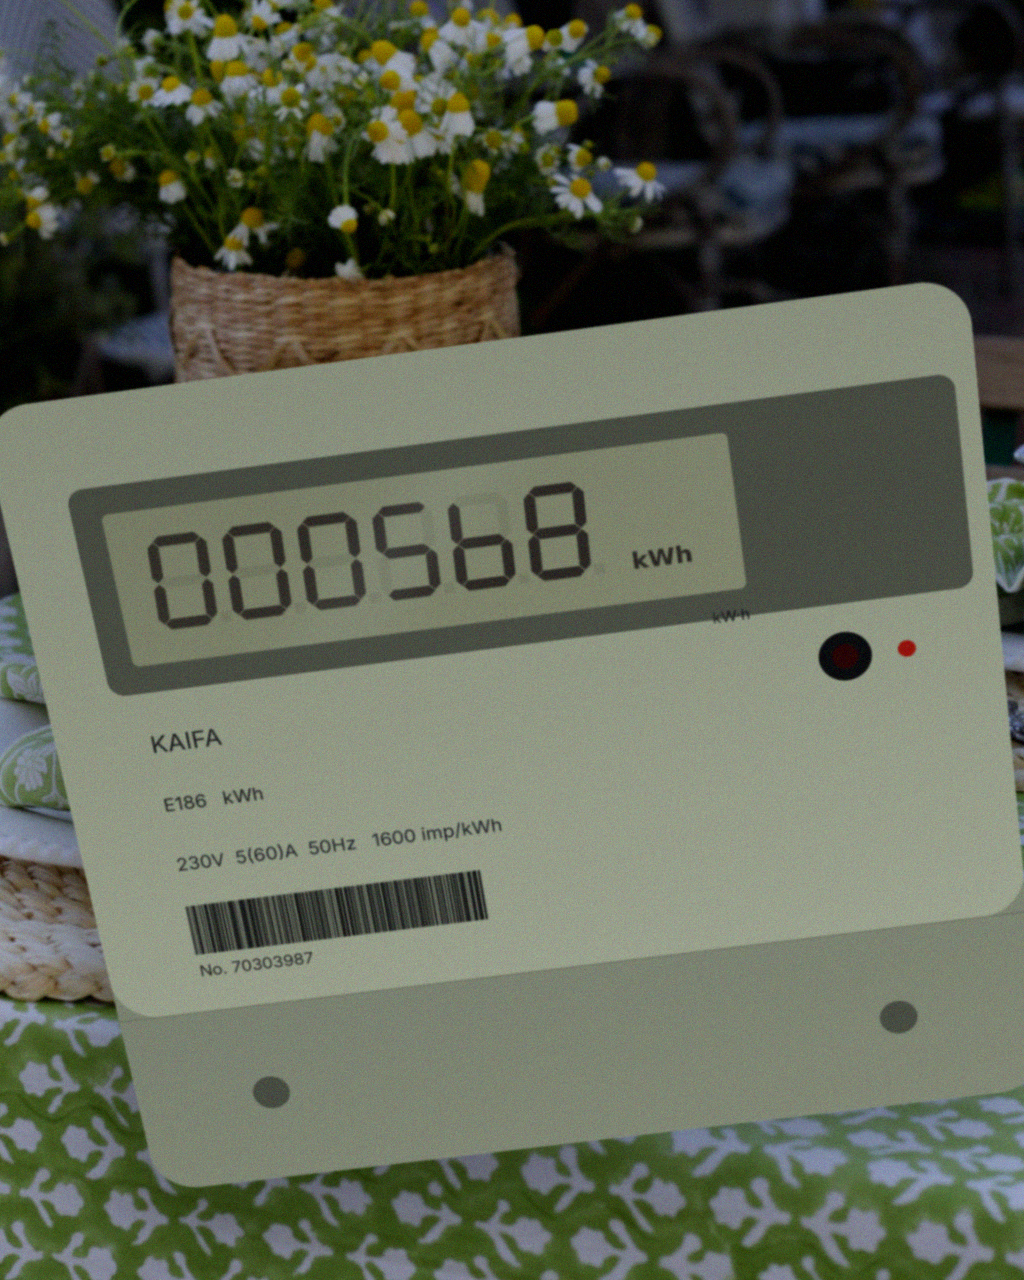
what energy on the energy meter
568 kWh
